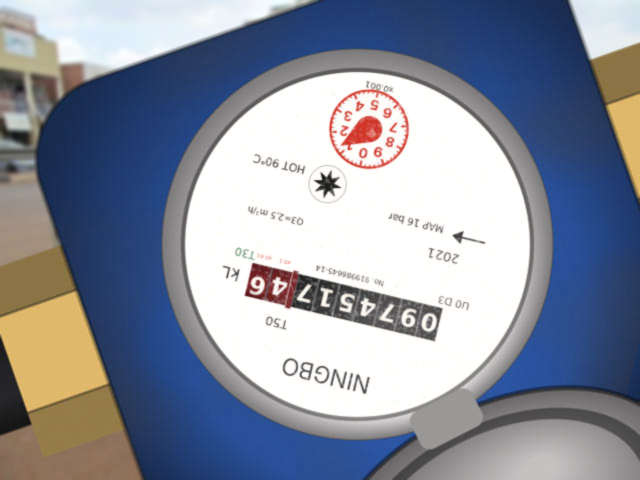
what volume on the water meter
974517.461 kL
